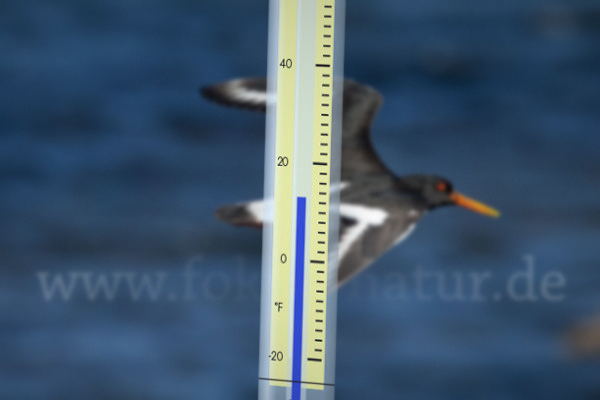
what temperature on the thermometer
13 °F
